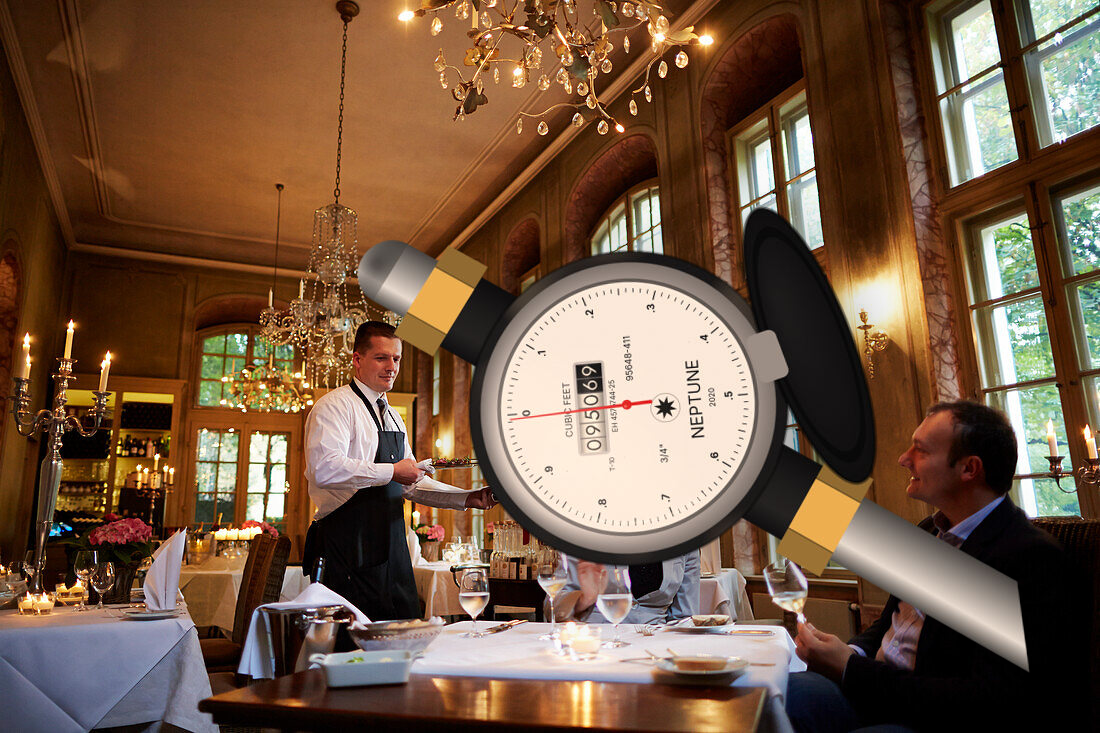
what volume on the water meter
95068.99 ft³
